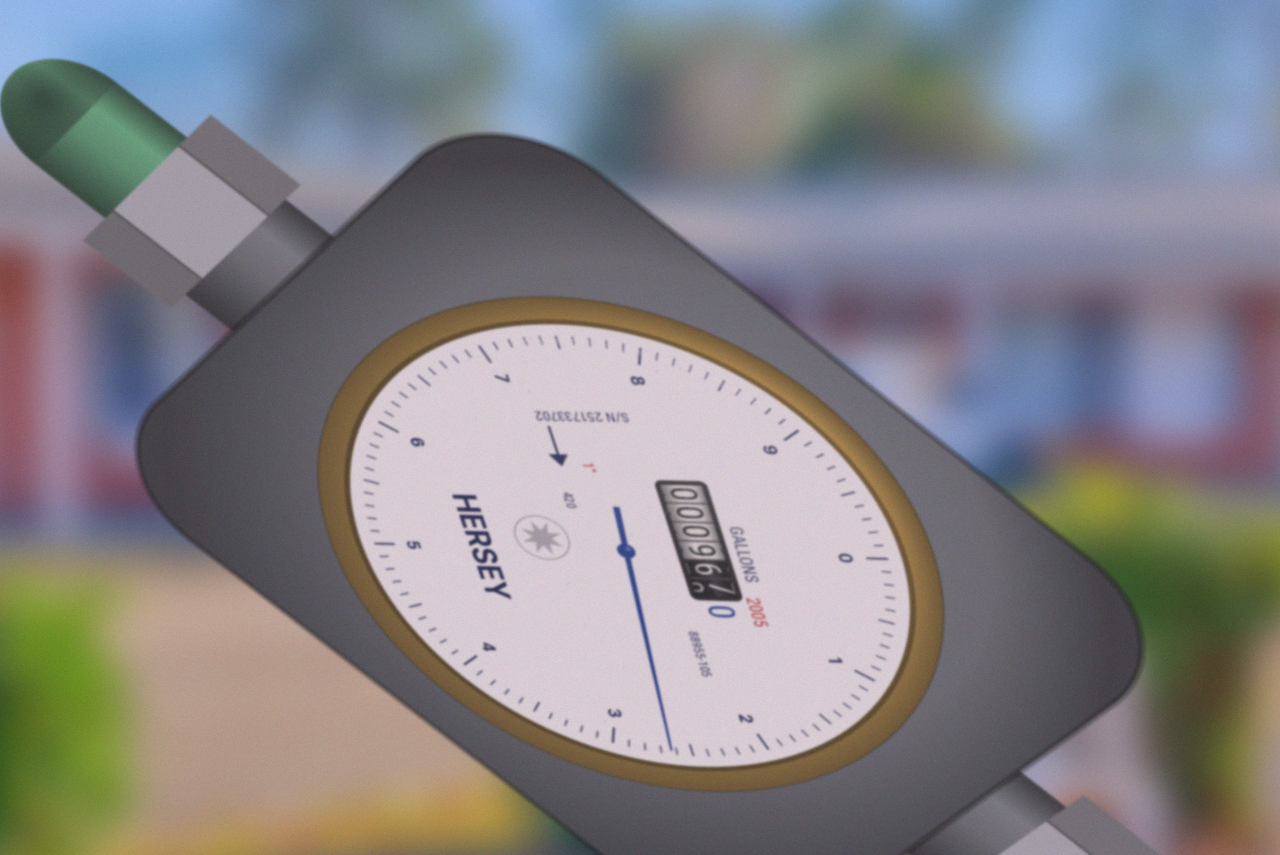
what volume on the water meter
9672.6 gal
